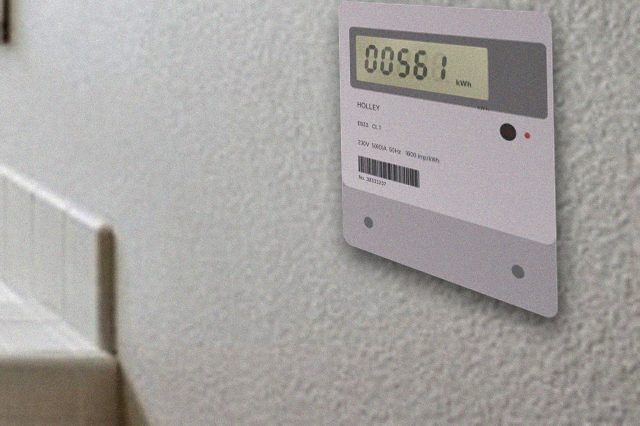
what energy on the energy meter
561 kWh
